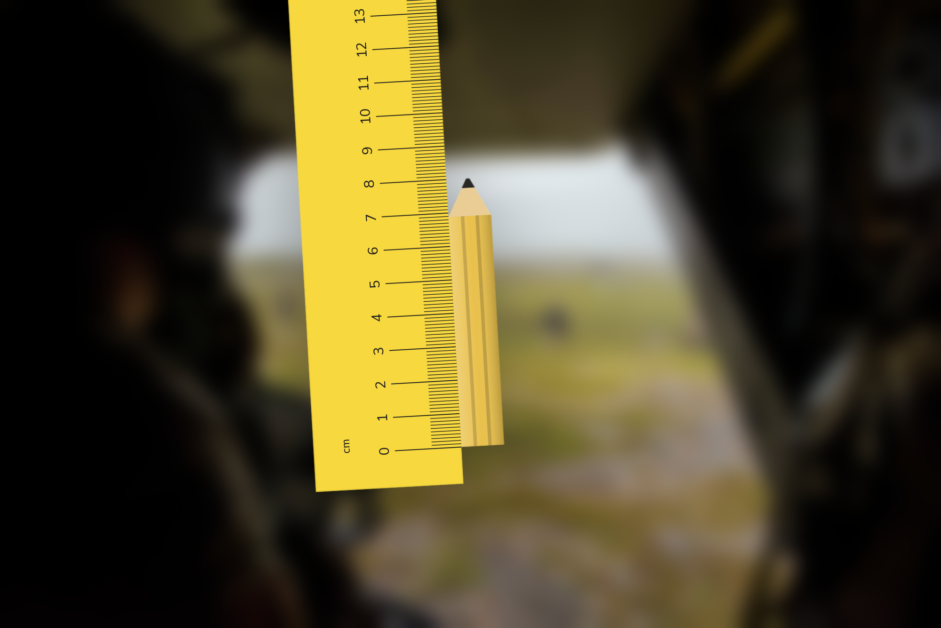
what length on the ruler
8 cm
